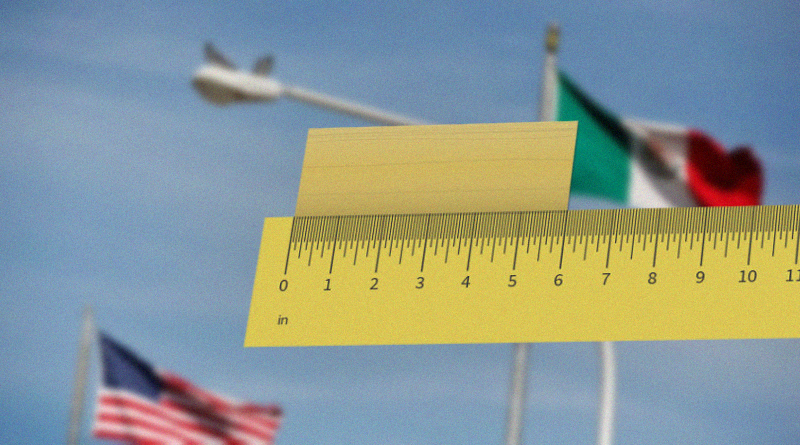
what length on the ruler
6 in
